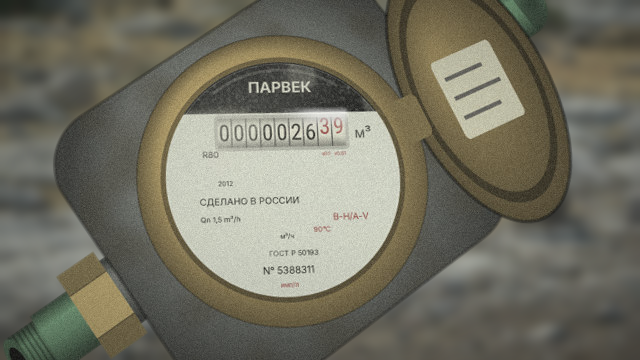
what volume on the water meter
26.39 m³
